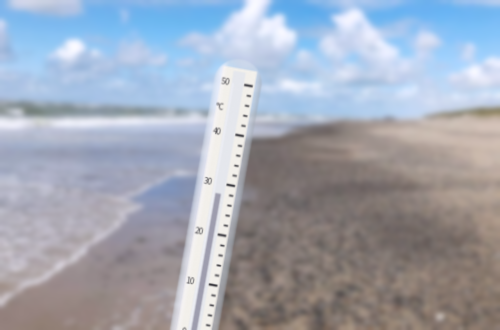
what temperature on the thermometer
28 °C
